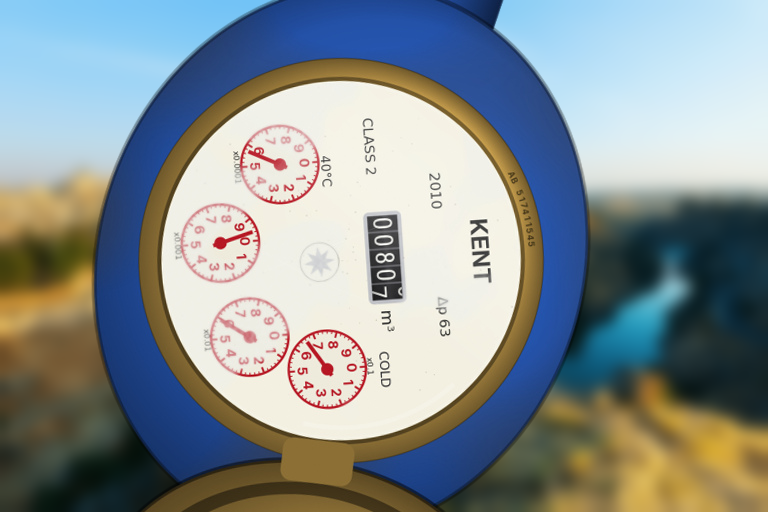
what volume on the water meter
806.6595 m³
